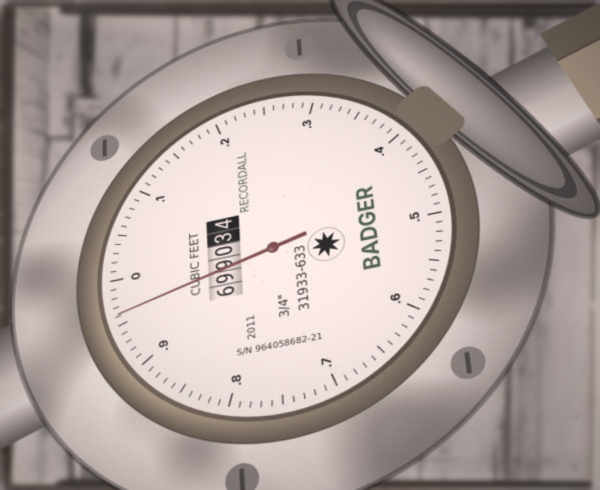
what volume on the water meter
699033.96 ft³
